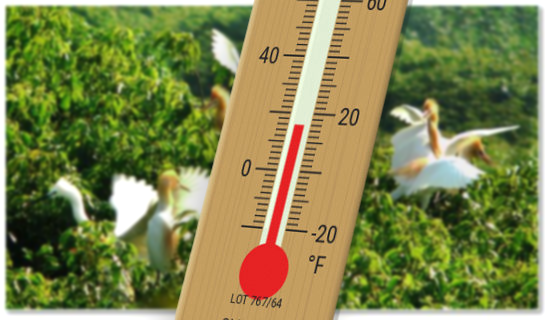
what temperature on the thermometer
16 °F
